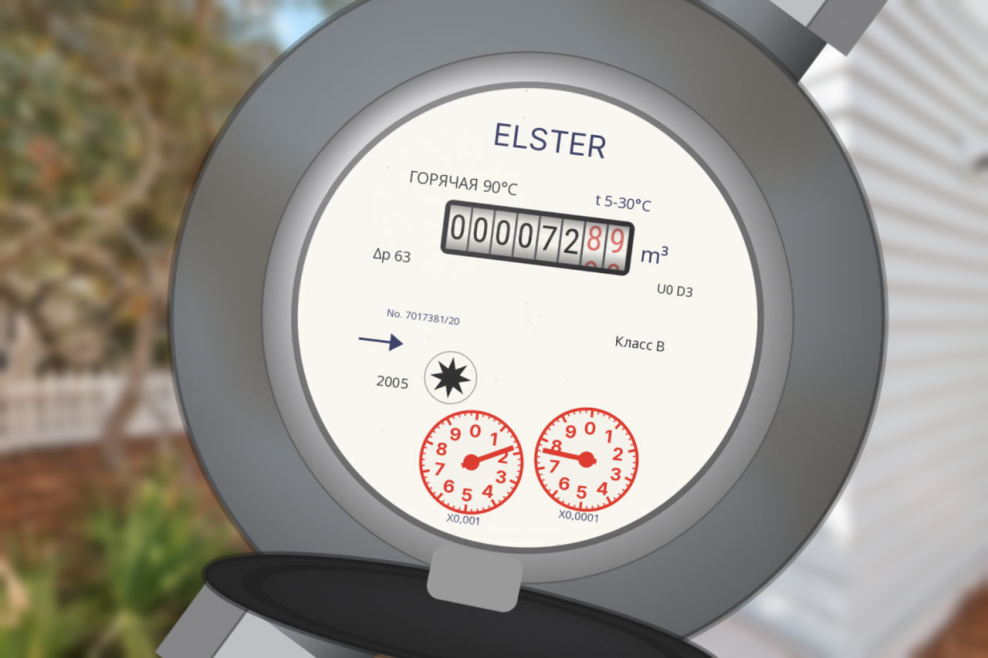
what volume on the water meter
72.8917 m³
